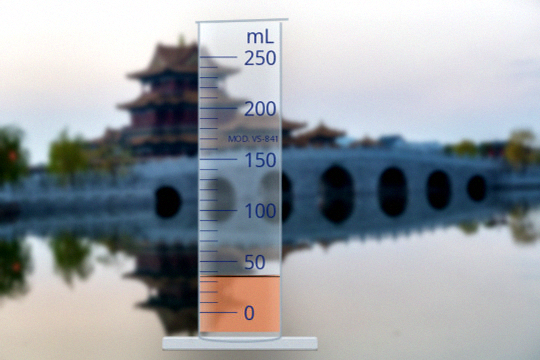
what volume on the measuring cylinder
35 mL
